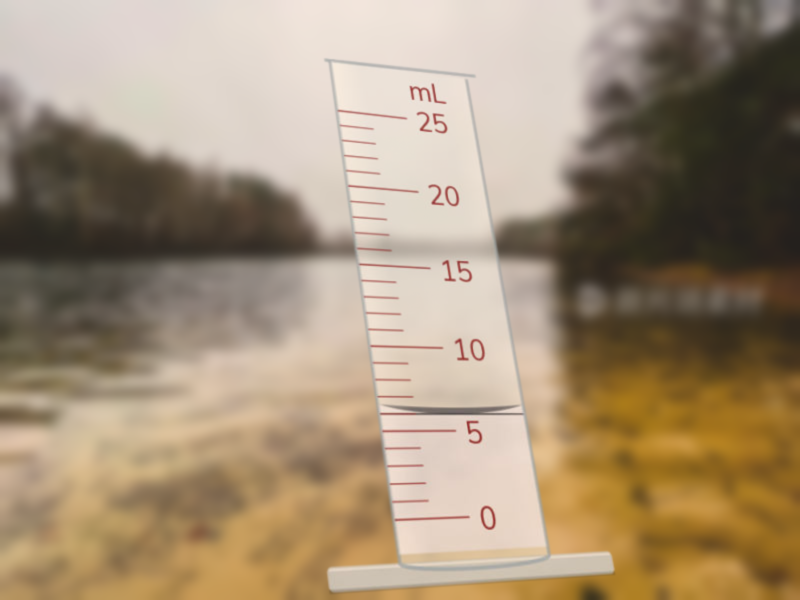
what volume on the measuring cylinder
6 mL
